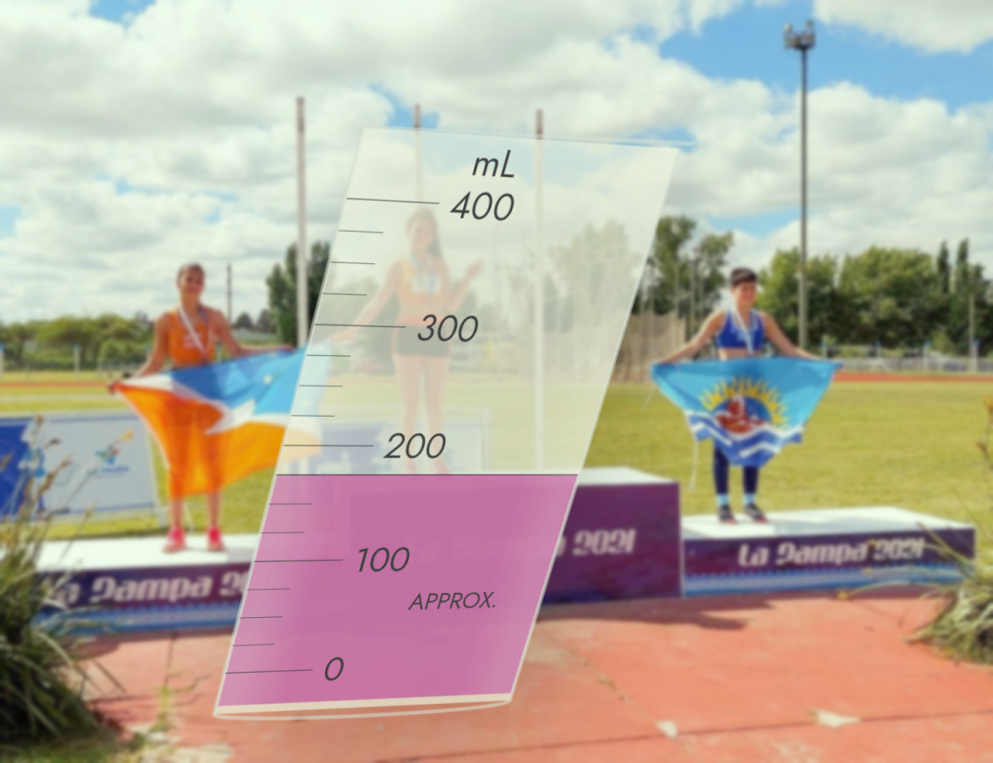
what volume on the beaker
175 mL
